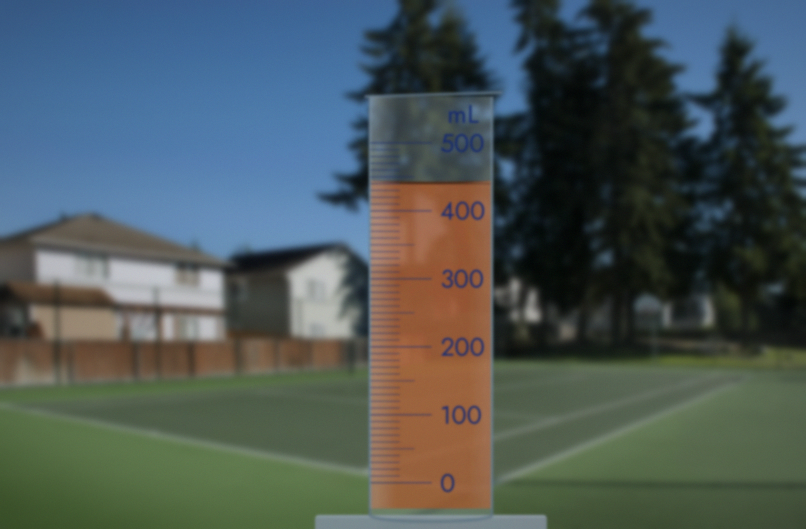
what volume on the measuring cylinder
440 mL
